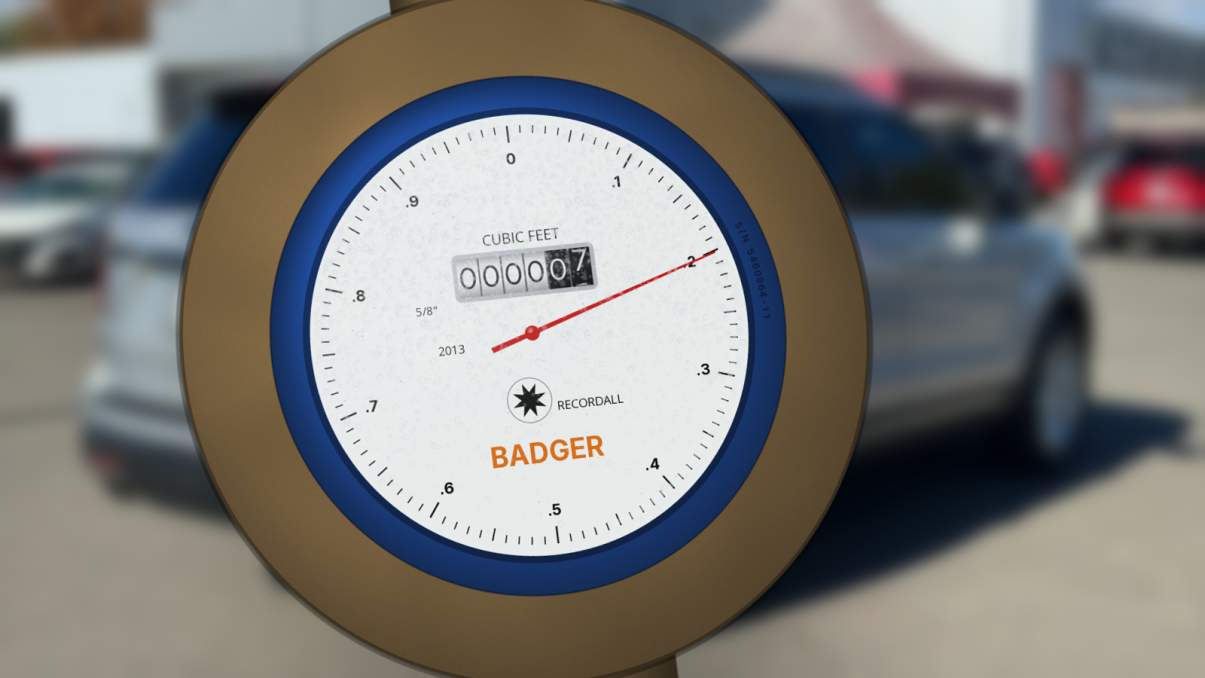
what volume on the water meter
7.20 ft³
